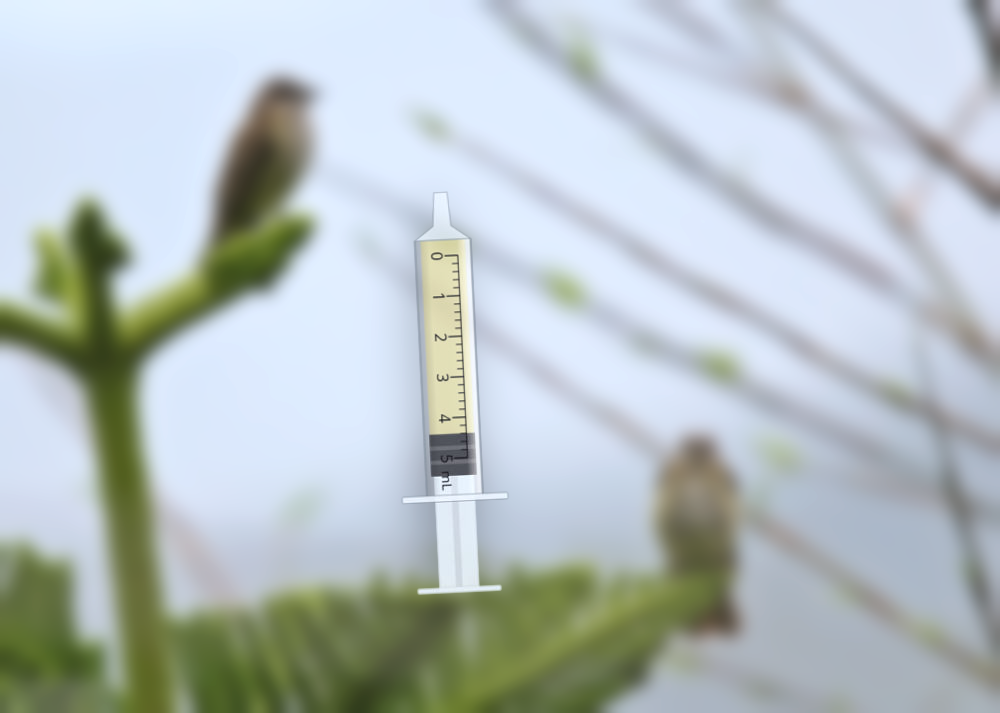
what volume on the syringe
4.4 mL
